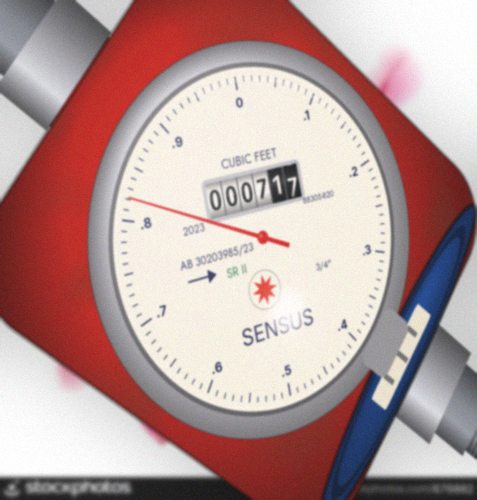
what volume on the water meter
716.82 ft³
